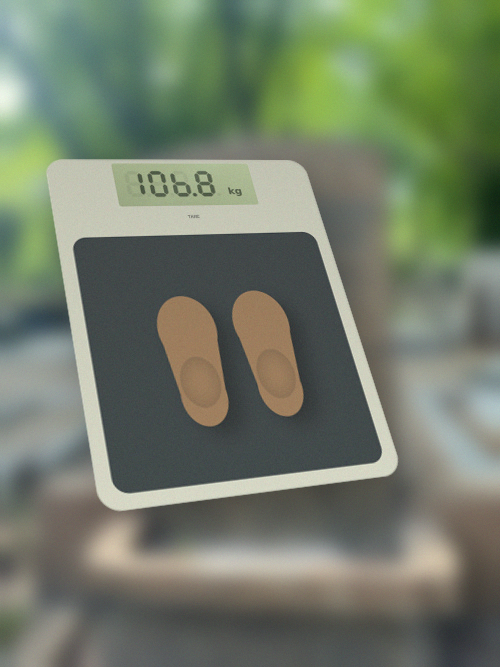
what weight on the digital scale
106.8 kg
